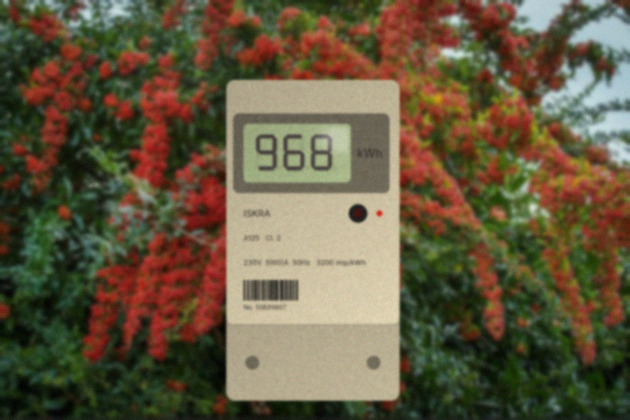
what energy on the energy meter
968 kWh
